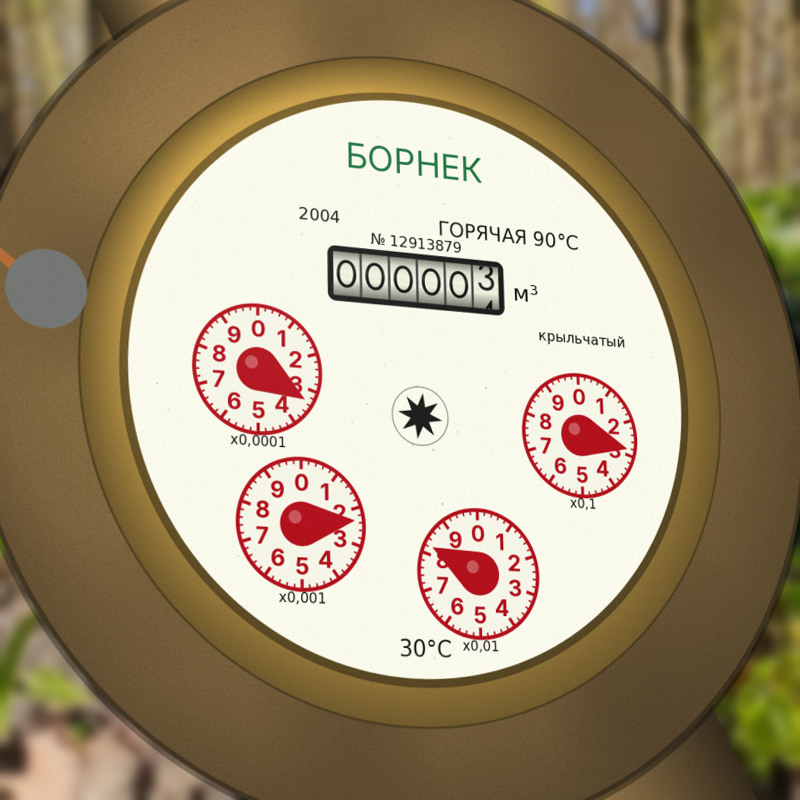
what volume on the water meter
3.2823 m³
